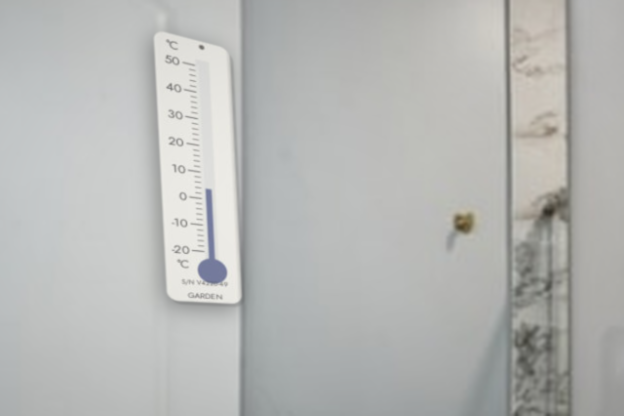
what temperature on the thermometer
4 °C
